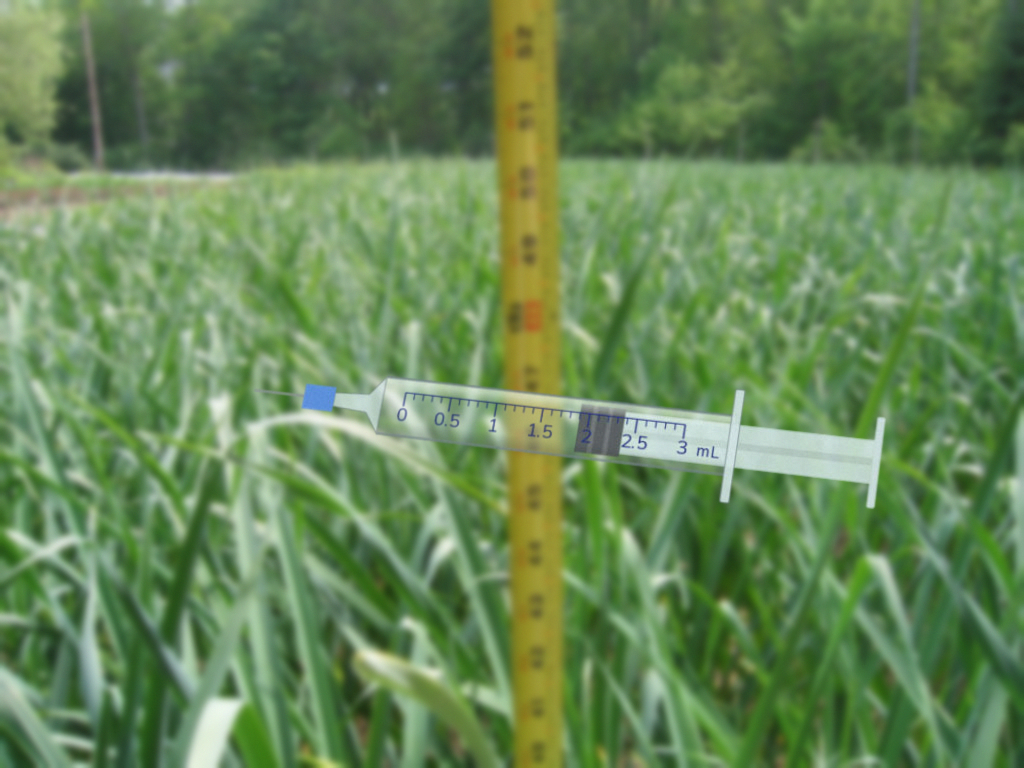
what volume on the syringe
1.9 mL
